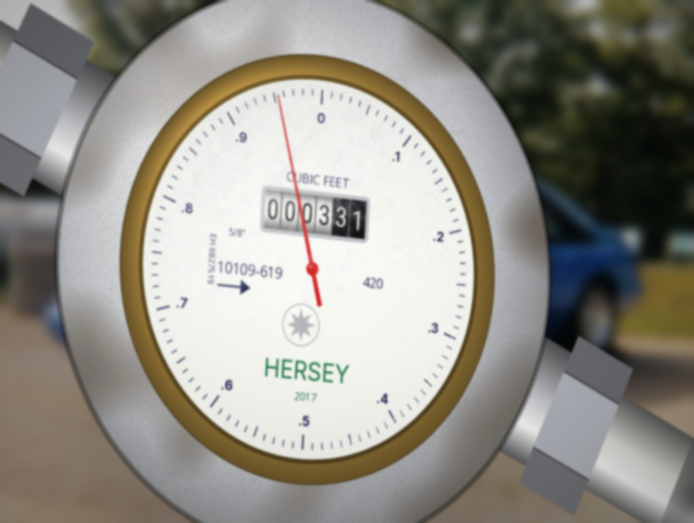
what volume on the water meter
330.95 ft³
